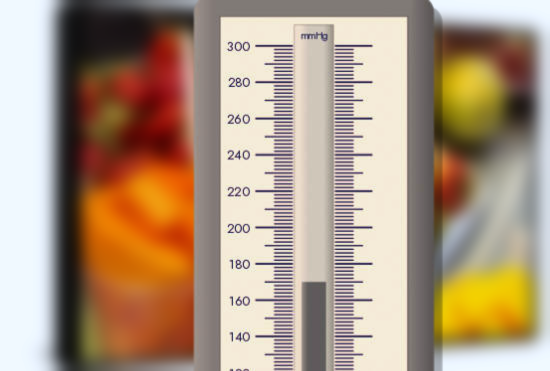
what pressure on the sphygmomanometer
170 mmHg
